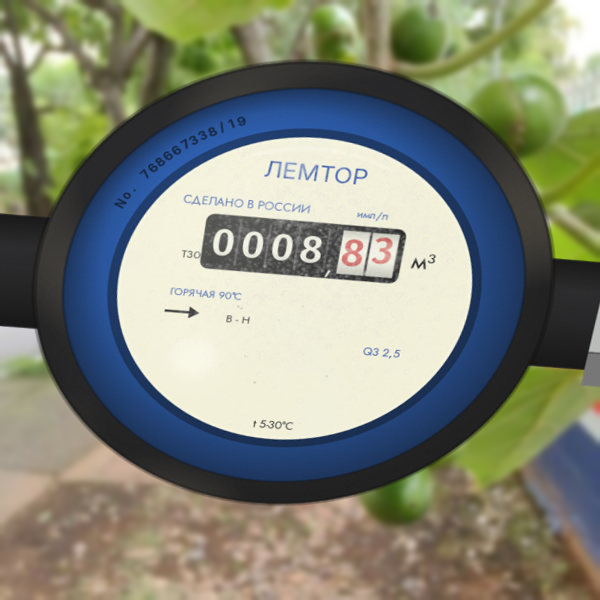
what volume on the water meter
8.83 m³
